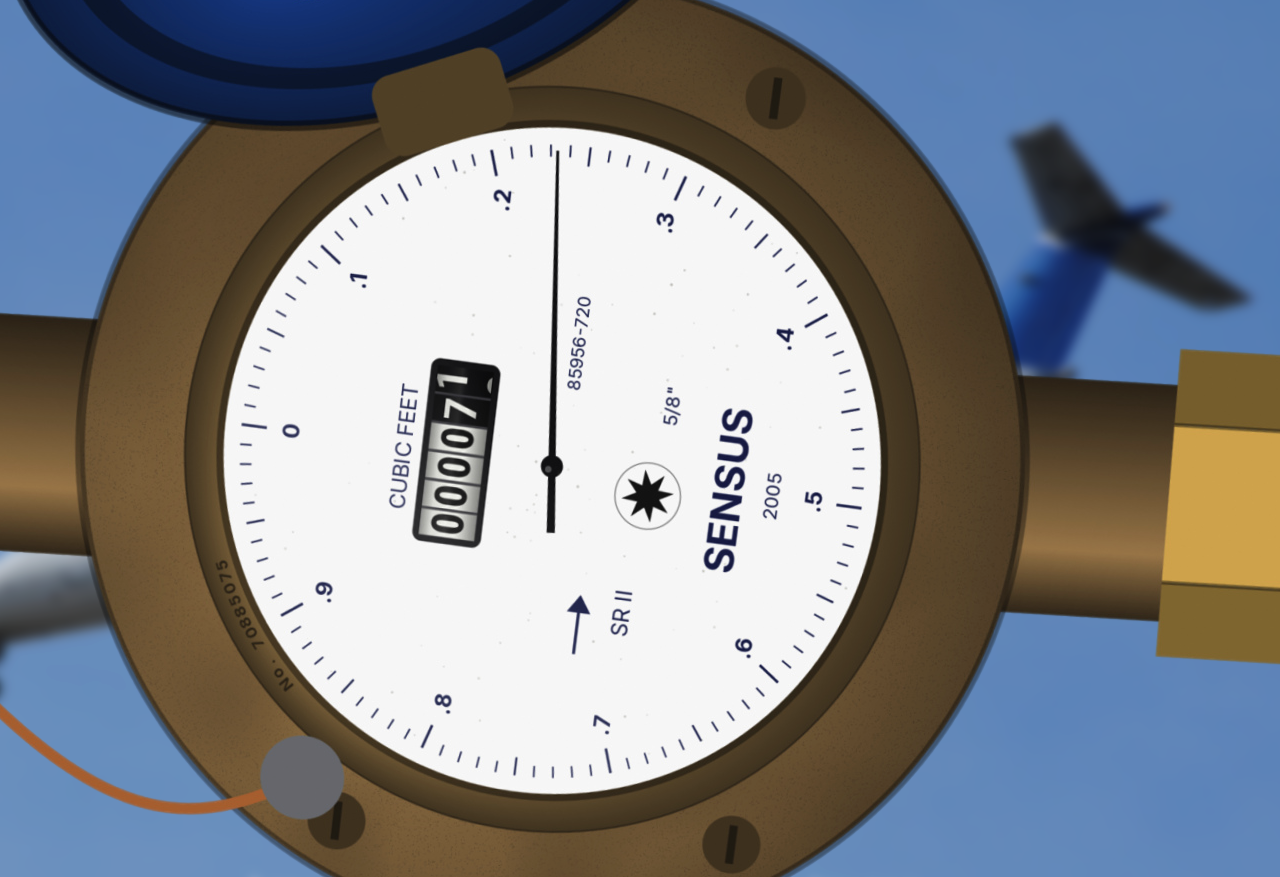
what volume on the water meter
71.23 ft³
